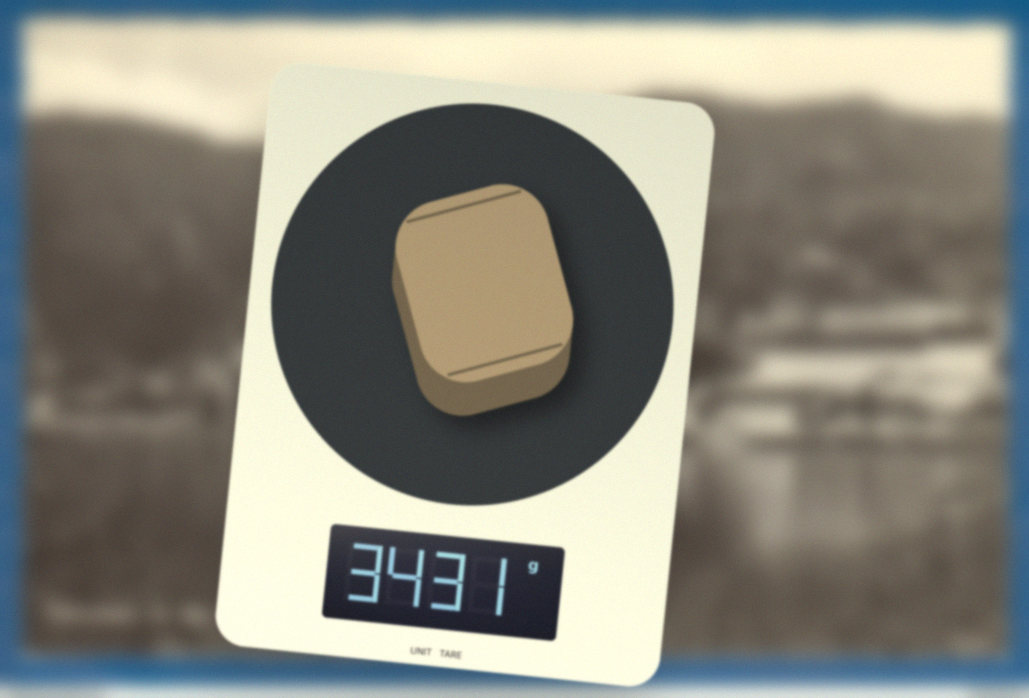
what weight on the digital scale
3431 g
